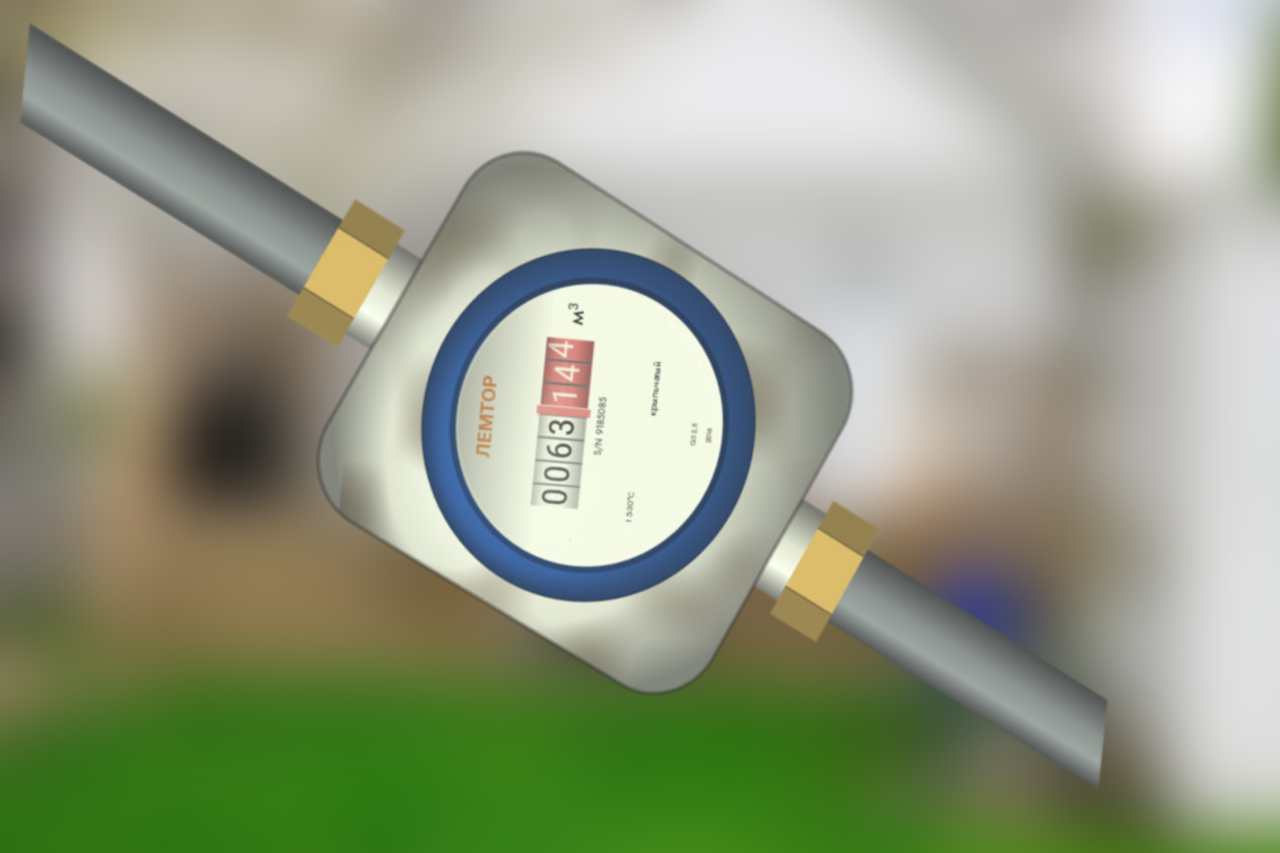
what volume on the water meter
63.144 m³
